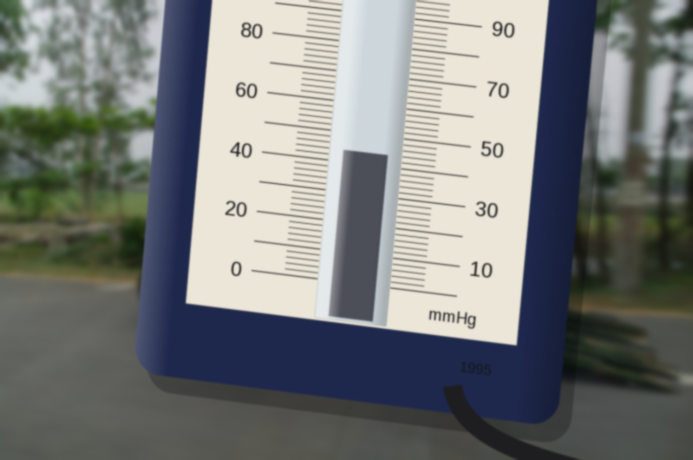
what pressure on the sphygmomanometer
44 mmHg
